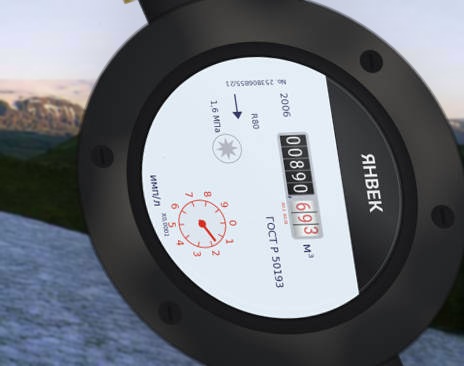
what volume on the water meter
890.6931 m³
